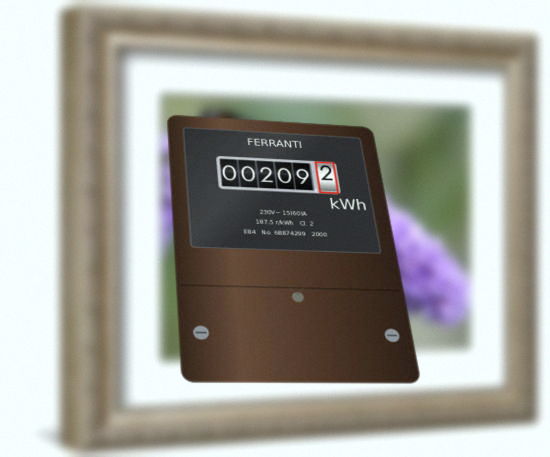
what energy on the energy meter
209.2 kWh
